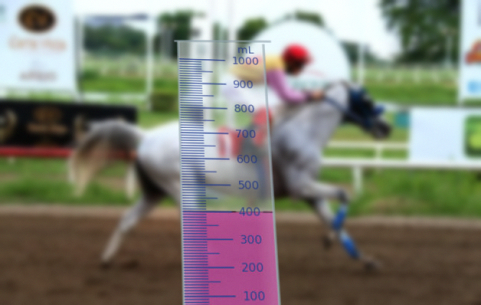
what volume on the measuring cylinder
400 mL
